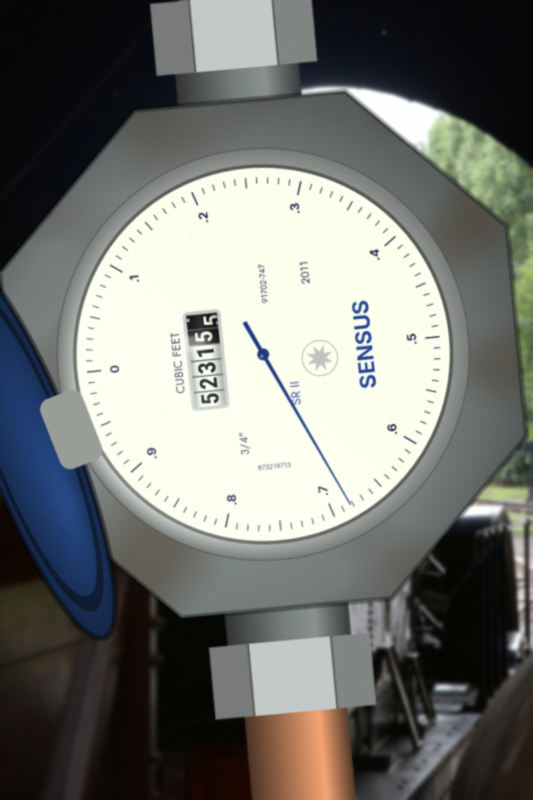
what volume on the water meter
523154.68 ft³
